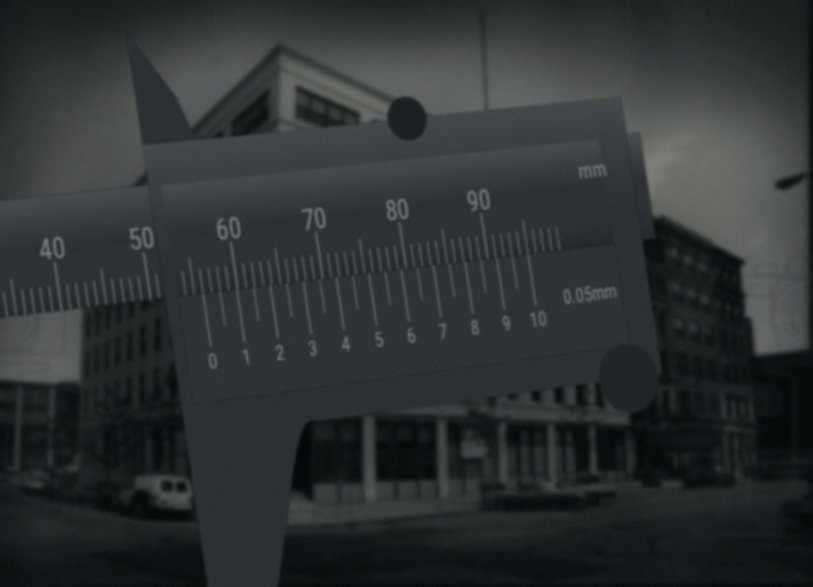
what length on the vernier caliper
56.0 mm
